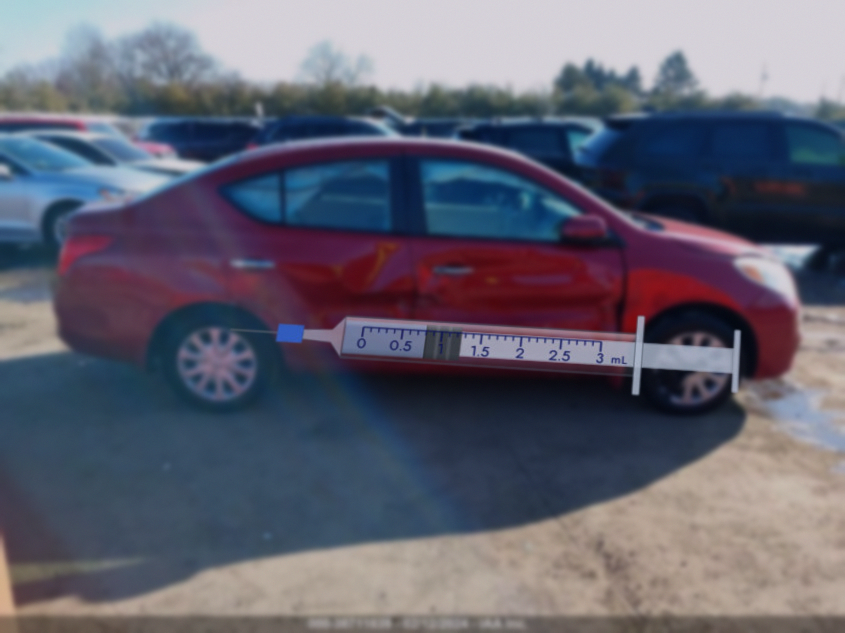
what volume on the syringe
0.8 mL
